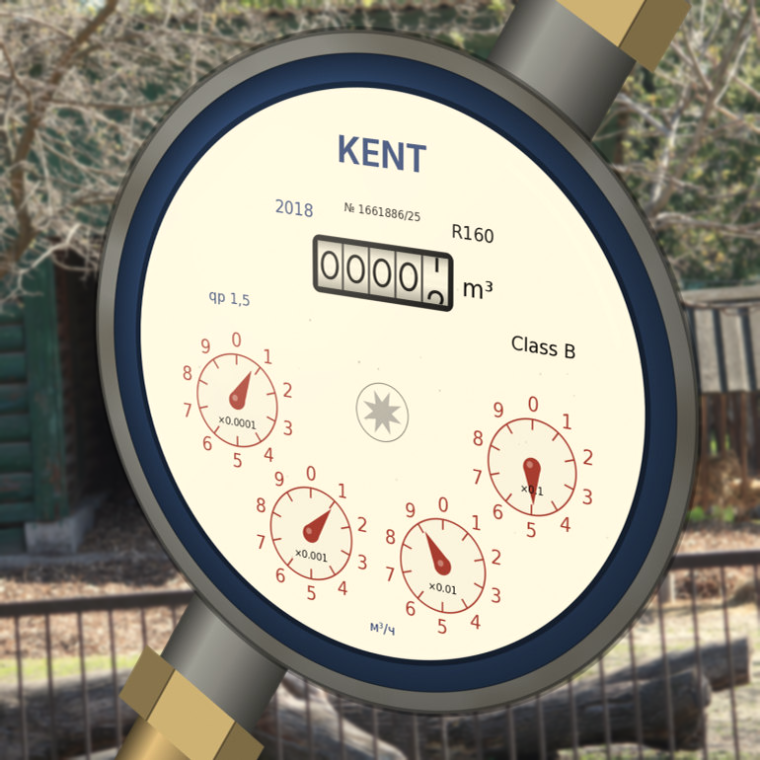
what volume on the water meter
1.4910 m³
